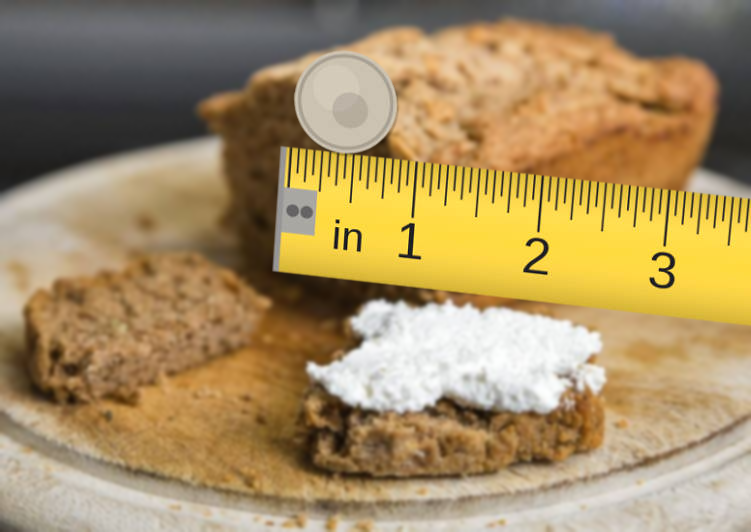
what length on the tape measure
0.8125 in
